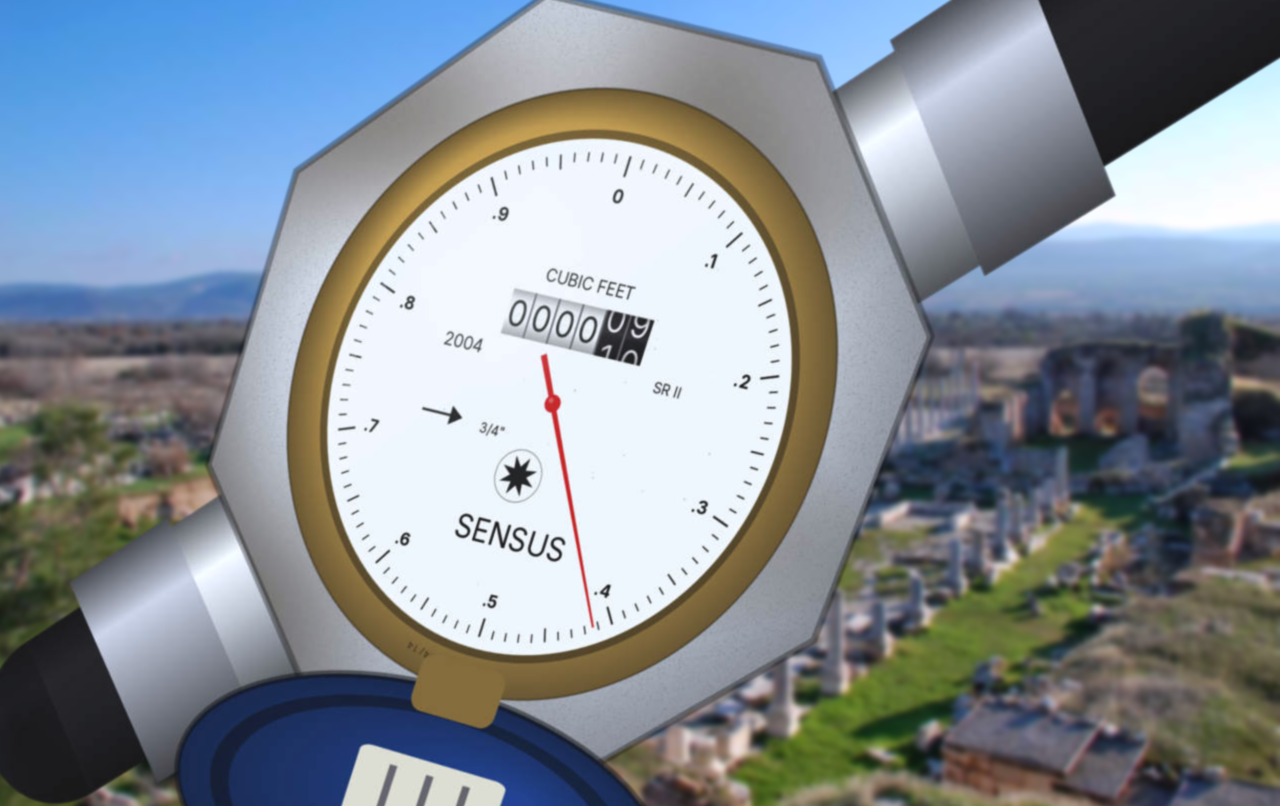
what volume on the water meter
9.41 ft³
